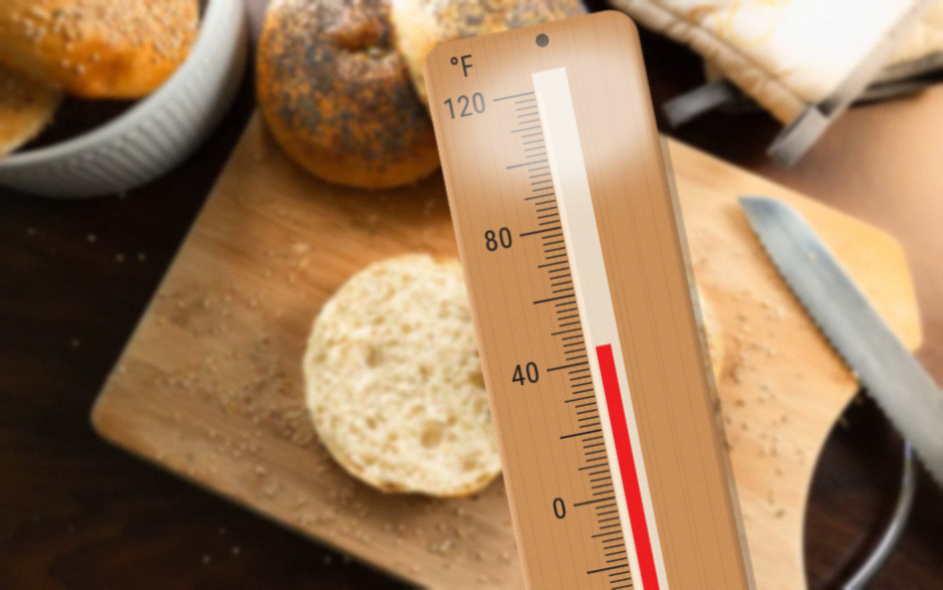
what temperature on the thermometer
44 °F
